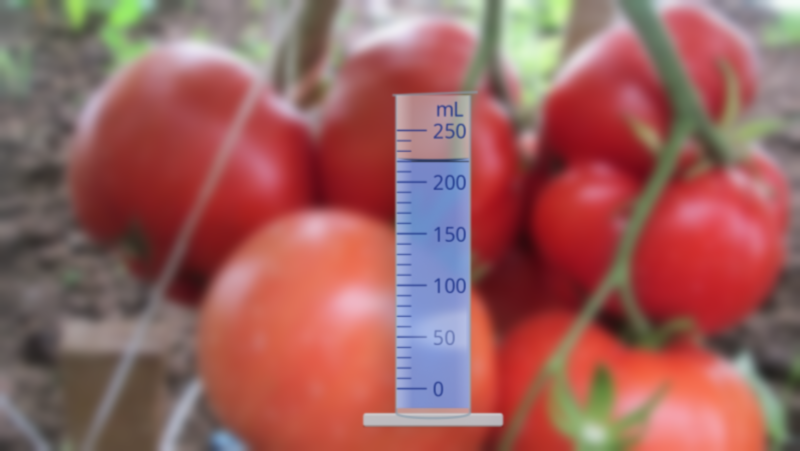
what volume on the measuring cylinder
220 mL
